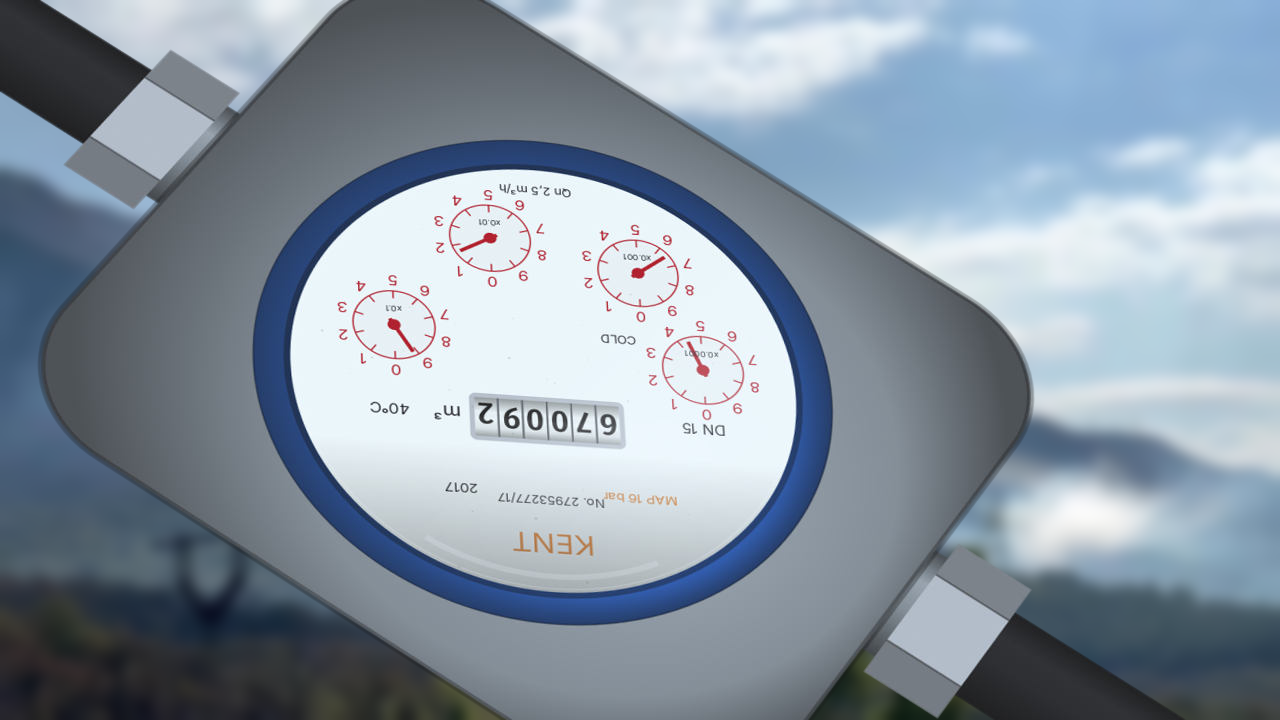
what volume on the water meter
670091.9164 m³
